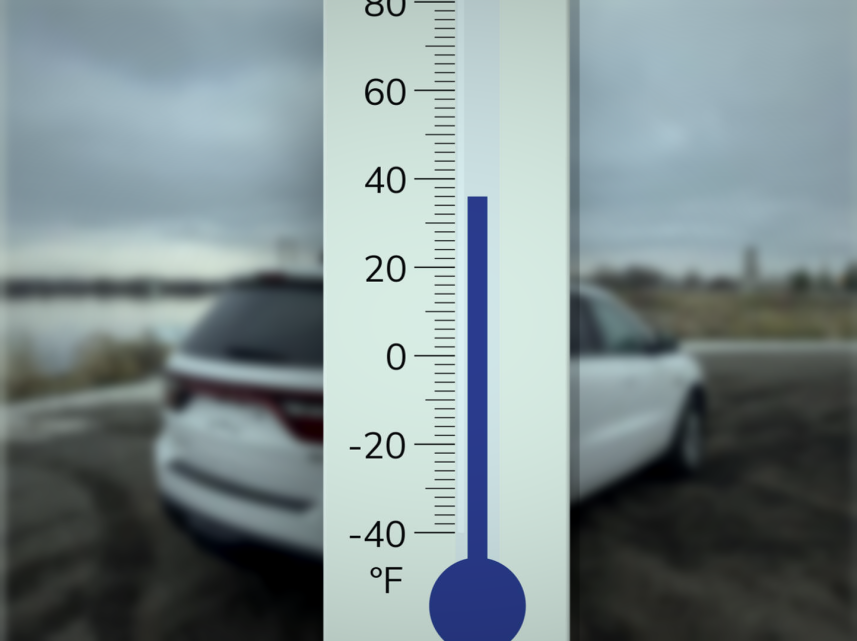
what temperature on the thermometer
36 °F
